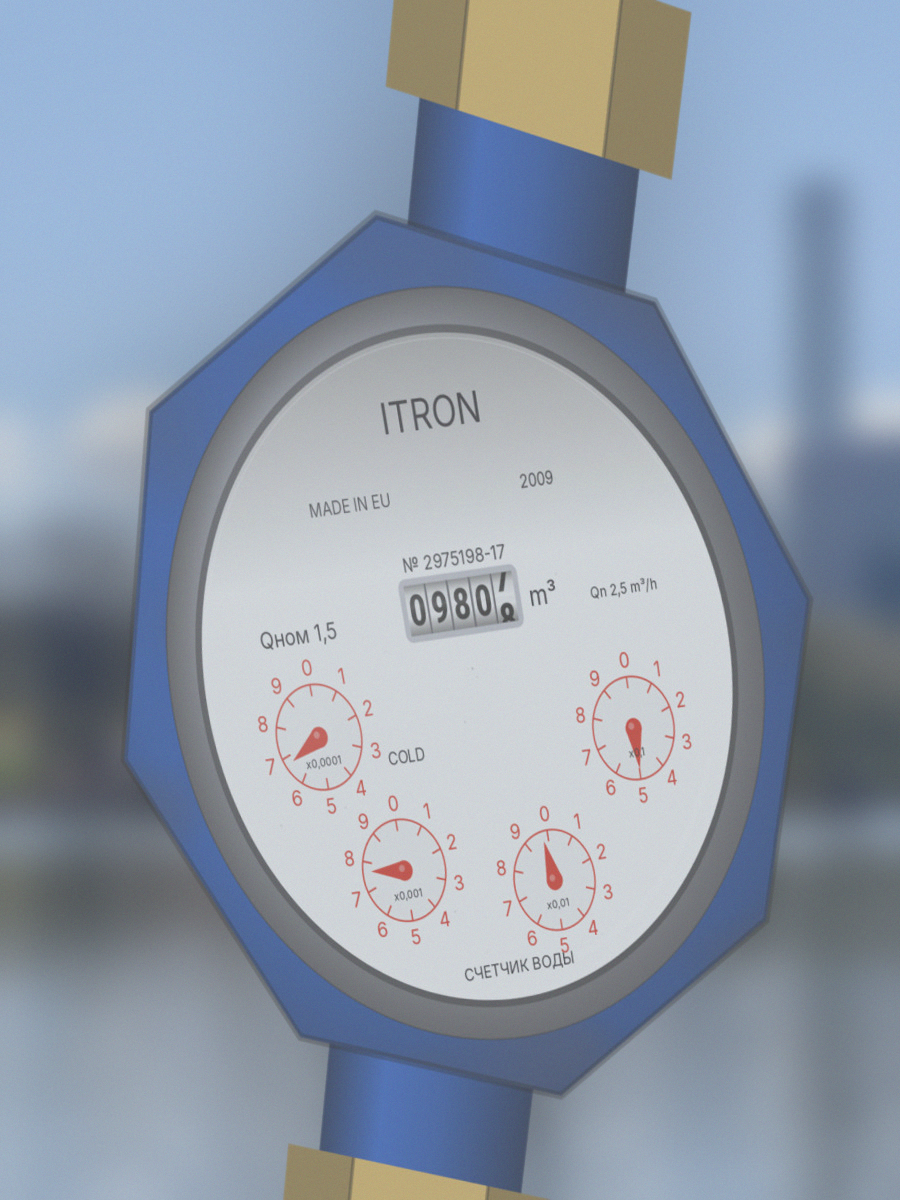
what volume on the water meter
9807.4976 m³
